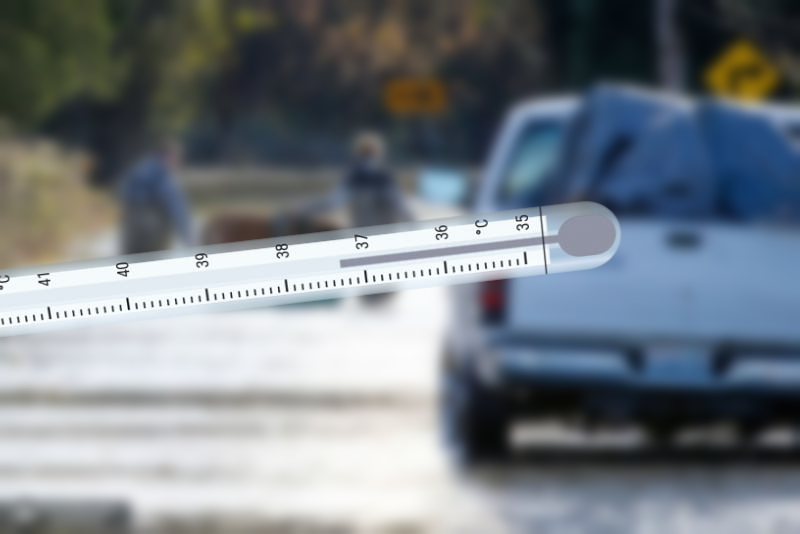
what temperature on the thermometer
37.3 °C
